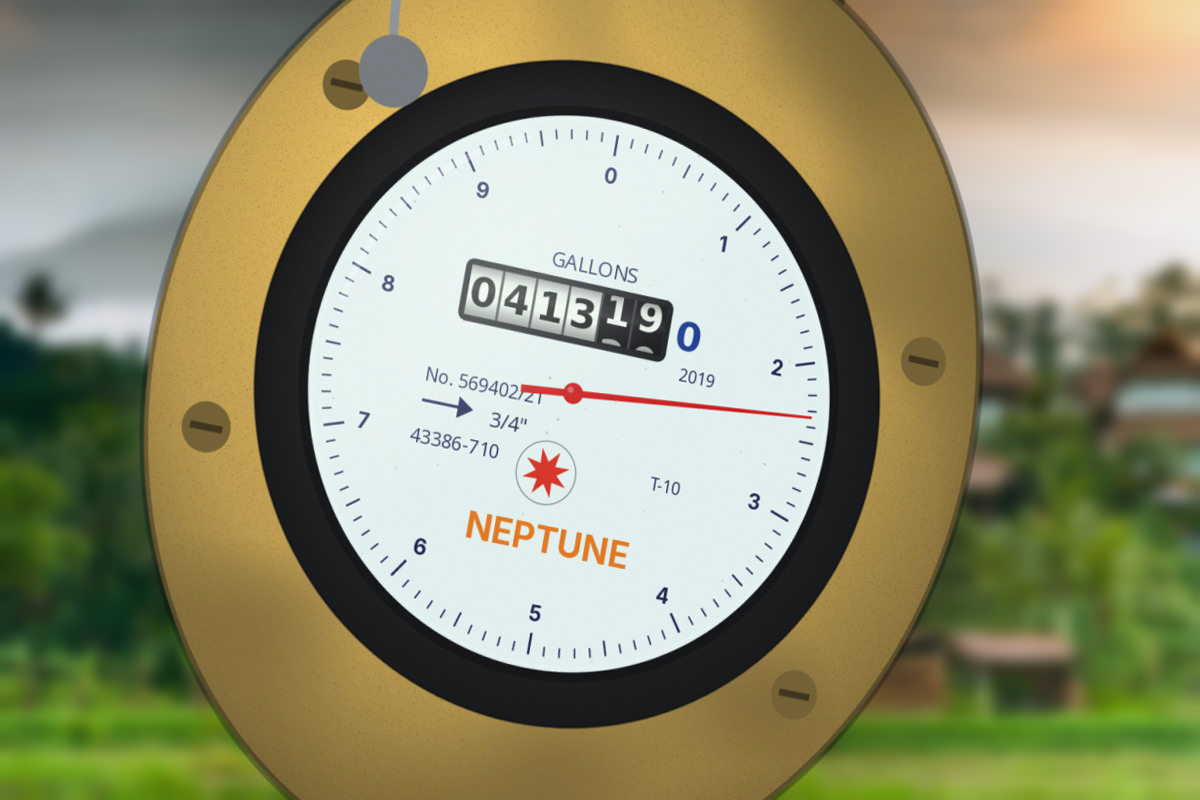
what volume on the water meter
413192.3 gal
